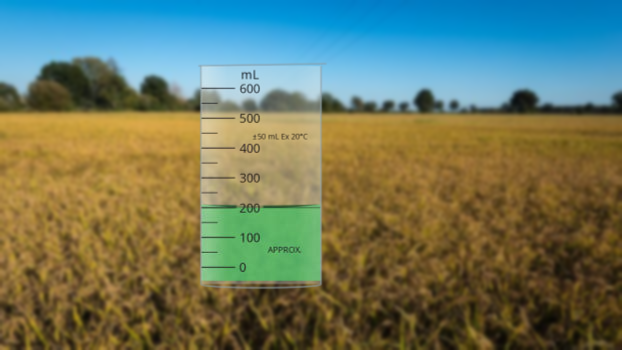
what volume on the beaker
200 mL
